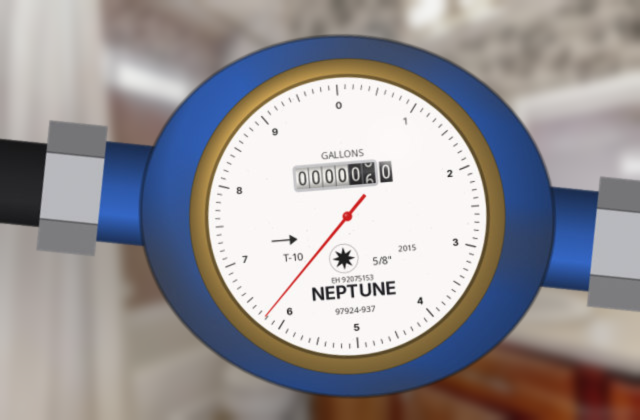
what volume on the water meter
56.2 gal
